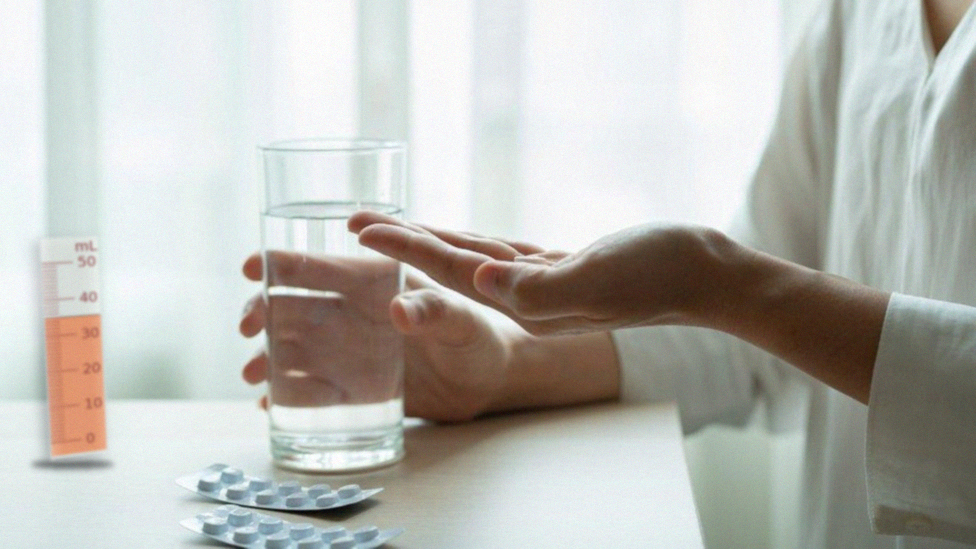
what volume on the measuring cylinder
35 mL
